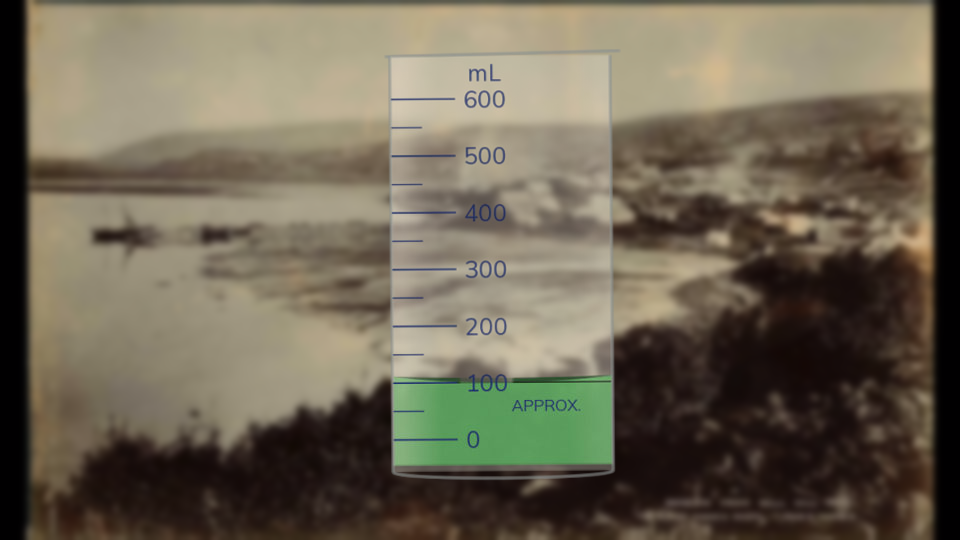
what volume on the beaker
100 mL
